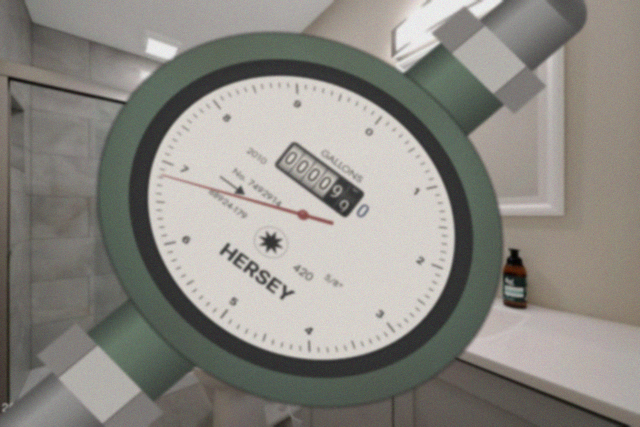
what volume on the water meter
986.8 gal
